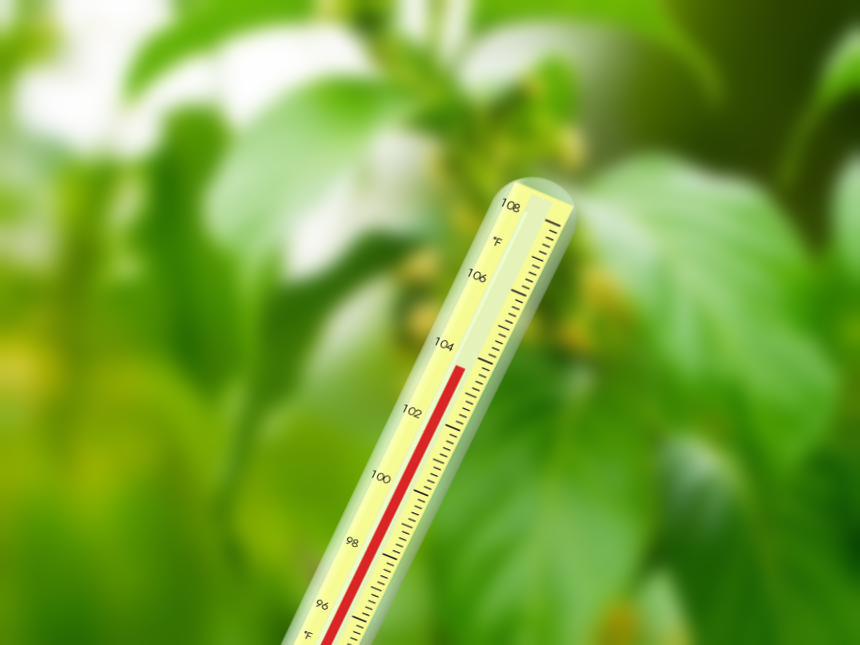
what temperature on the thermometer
103.6 °F
